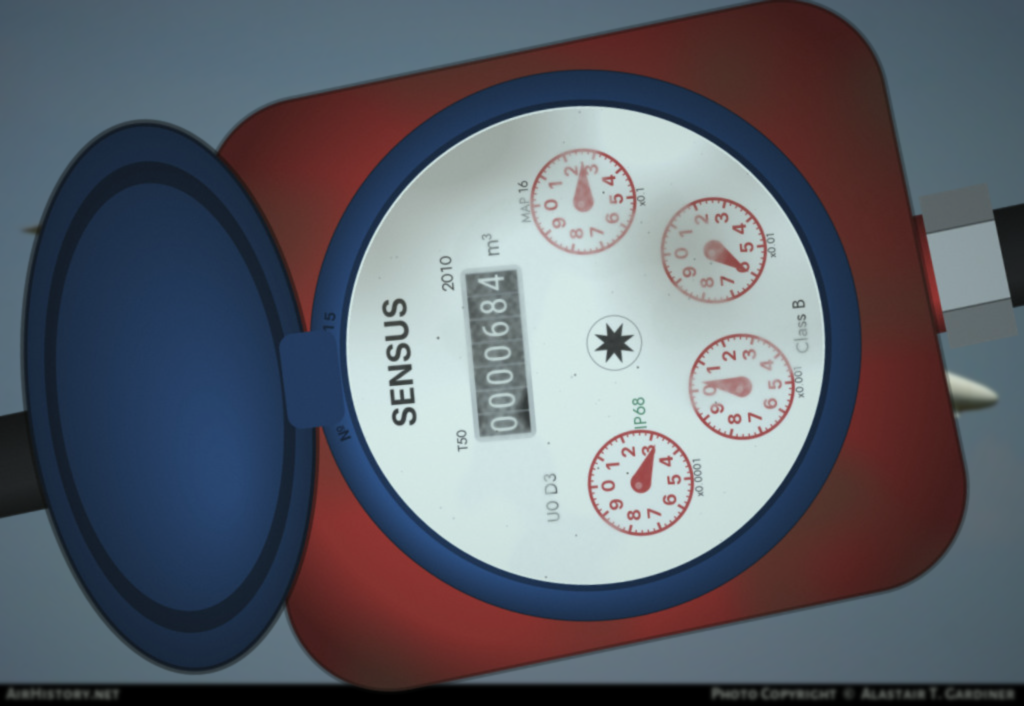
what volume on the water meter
684.2603 m³
